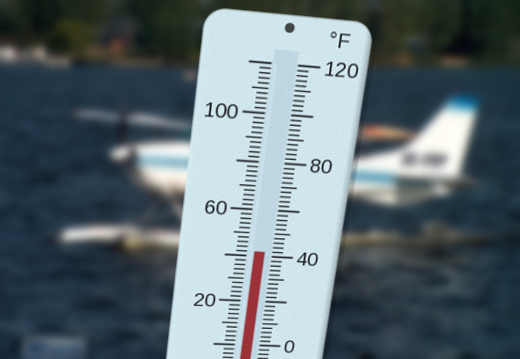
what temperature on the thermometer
42 °F
